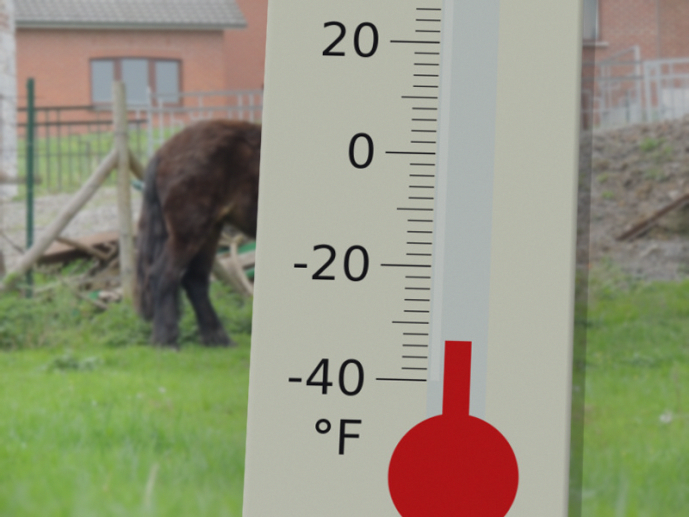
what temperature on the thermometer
-33 °F
